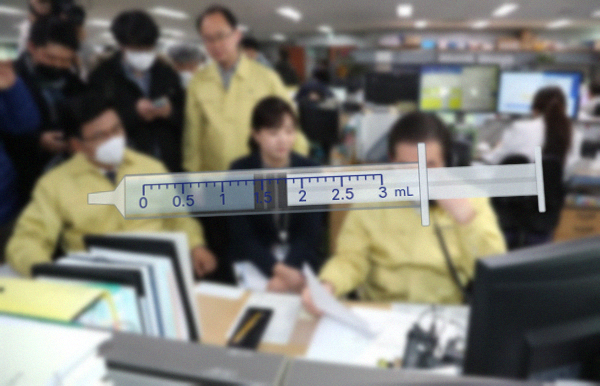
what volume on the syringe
1.4 mL
